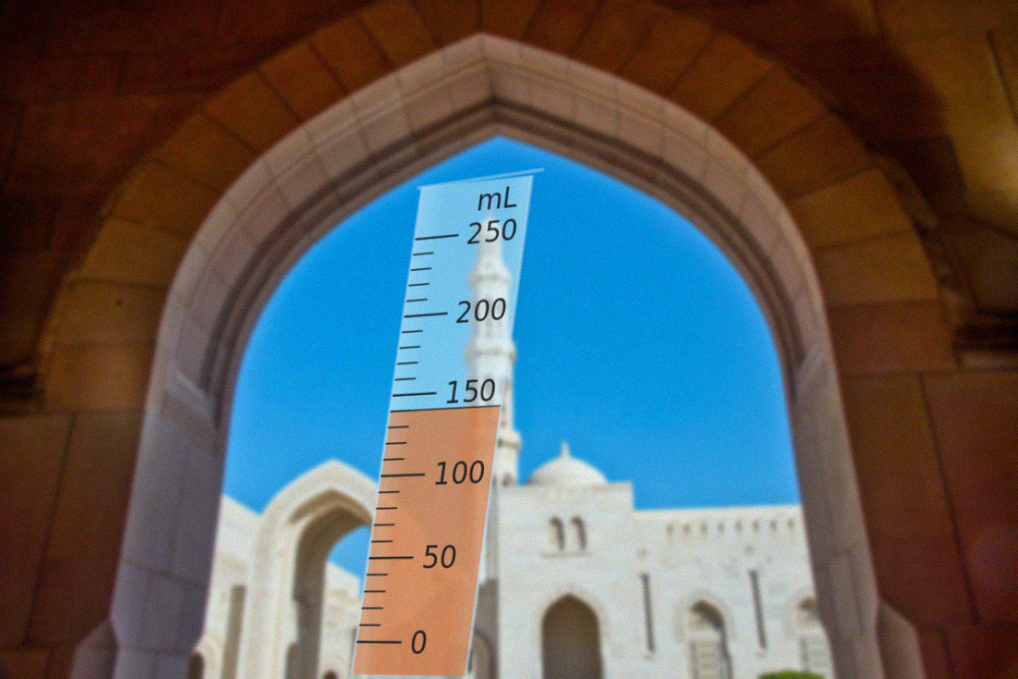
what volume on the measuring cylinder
140 mL
